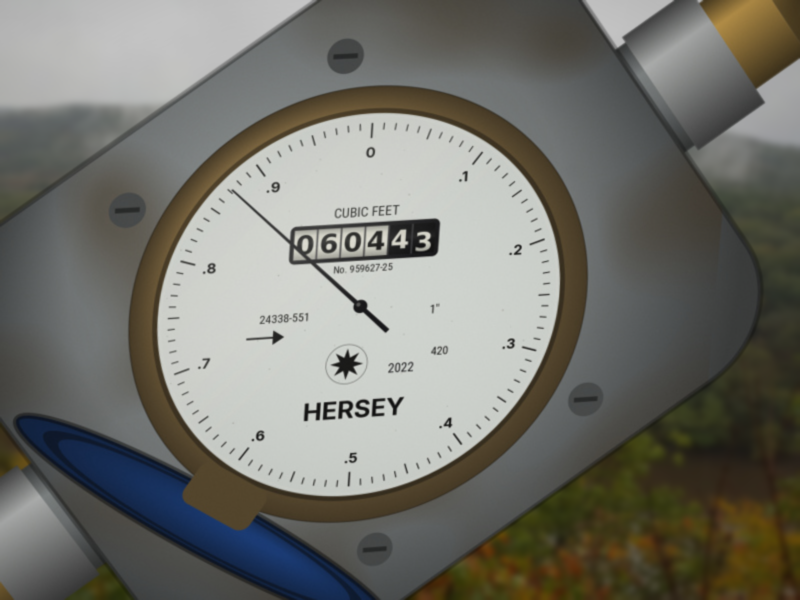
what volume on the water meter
60442.87 ft³
